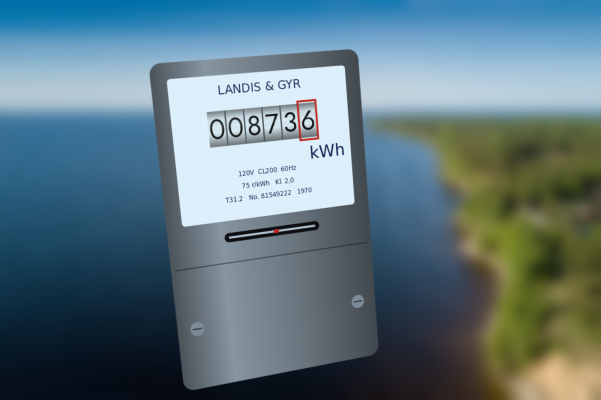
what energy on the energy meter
873.6 kWh
